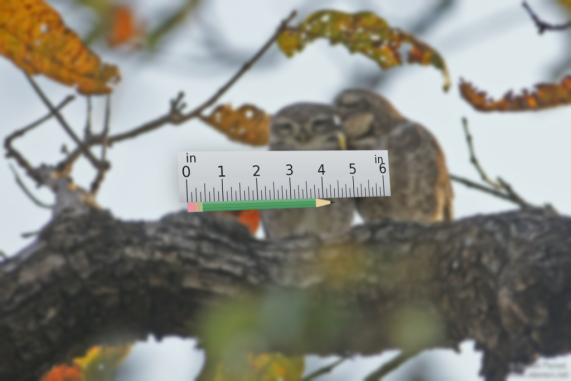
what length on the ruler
4.375 in
